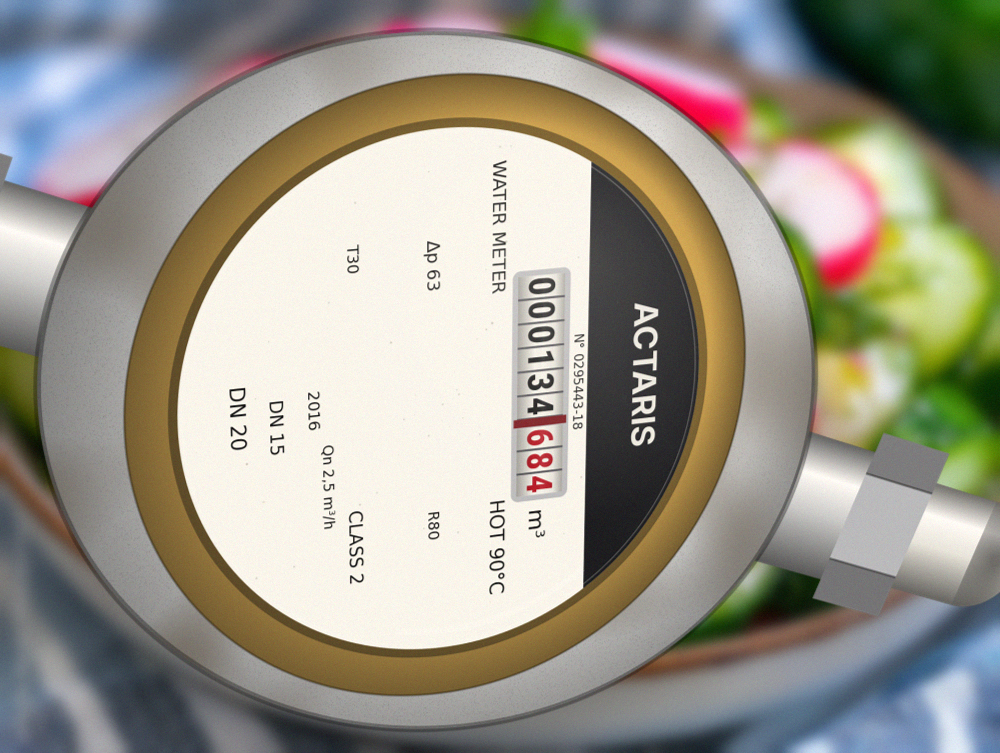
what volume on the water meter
134.684 m³
